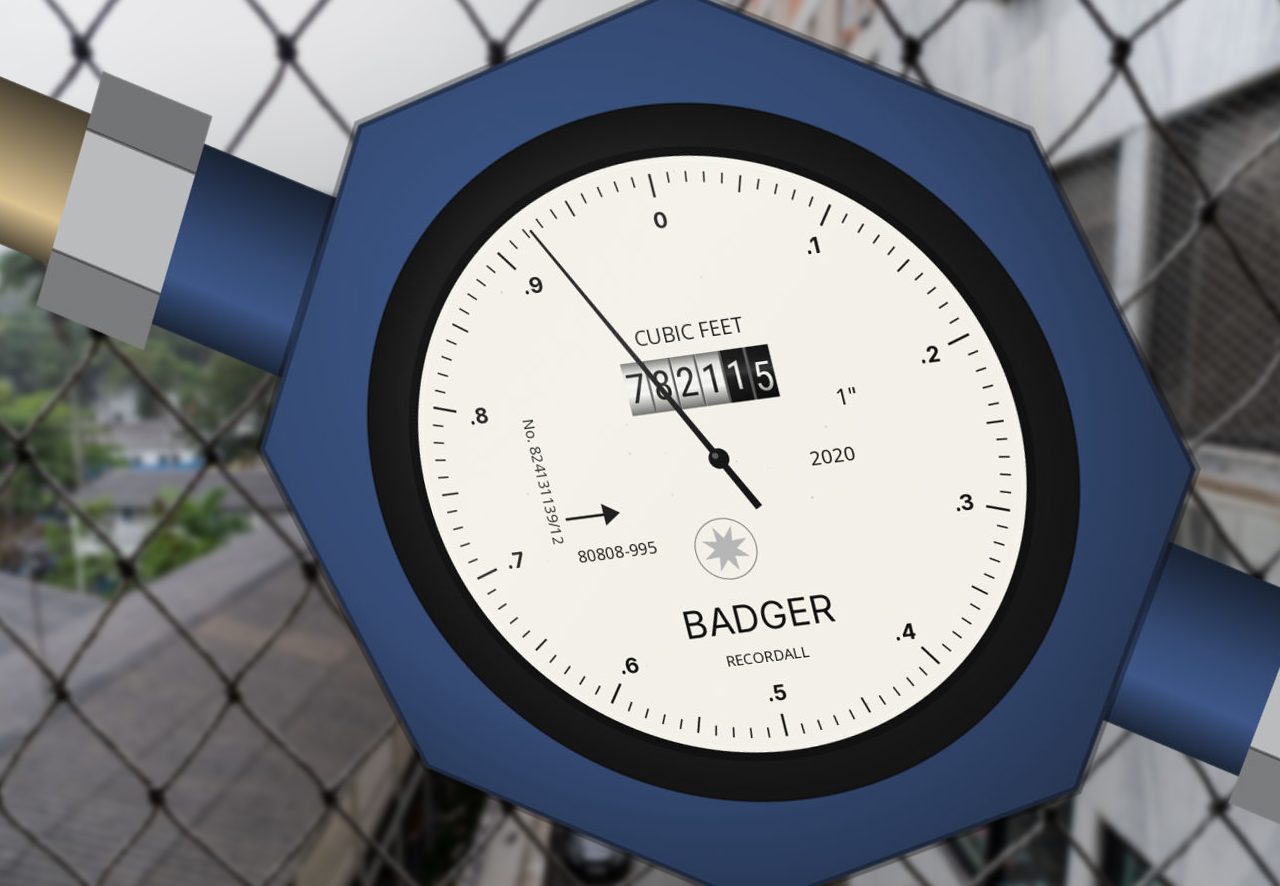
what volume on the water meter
782114.92 ft³
